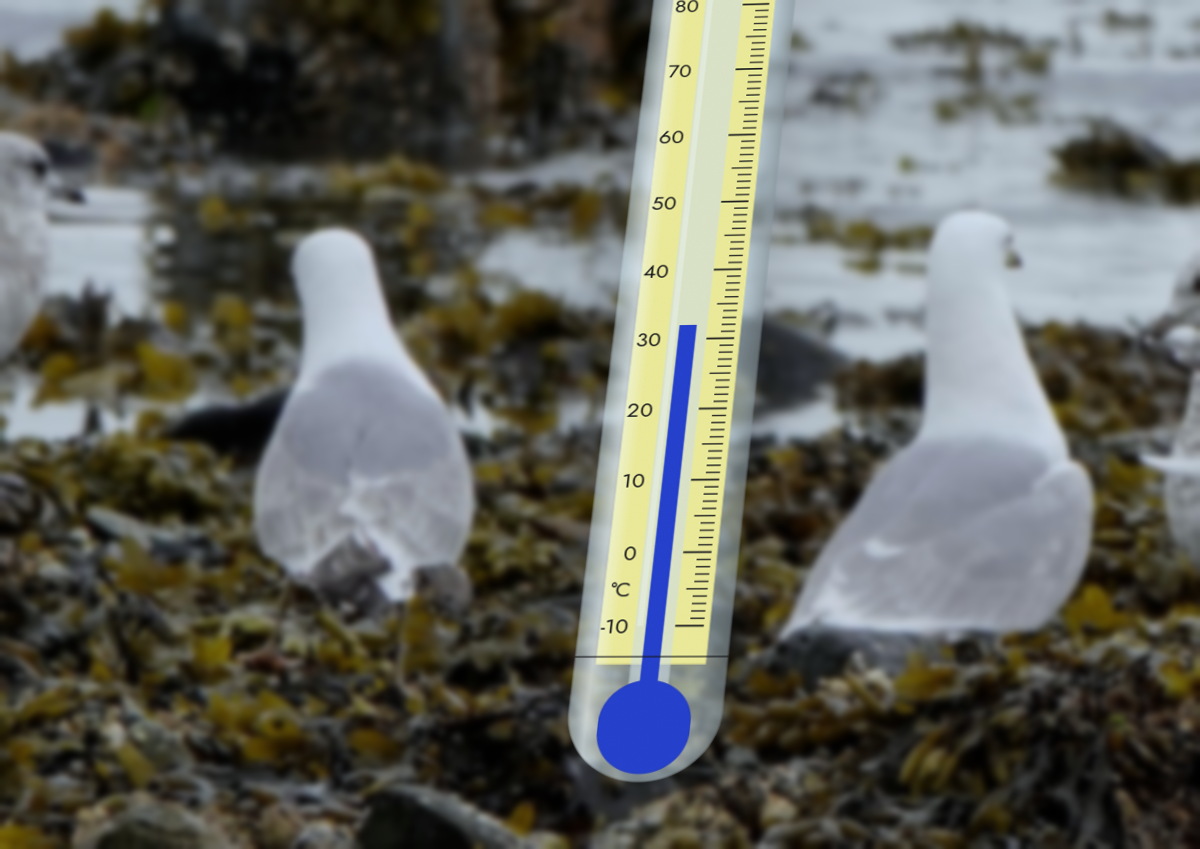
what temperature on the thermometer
32 °C
